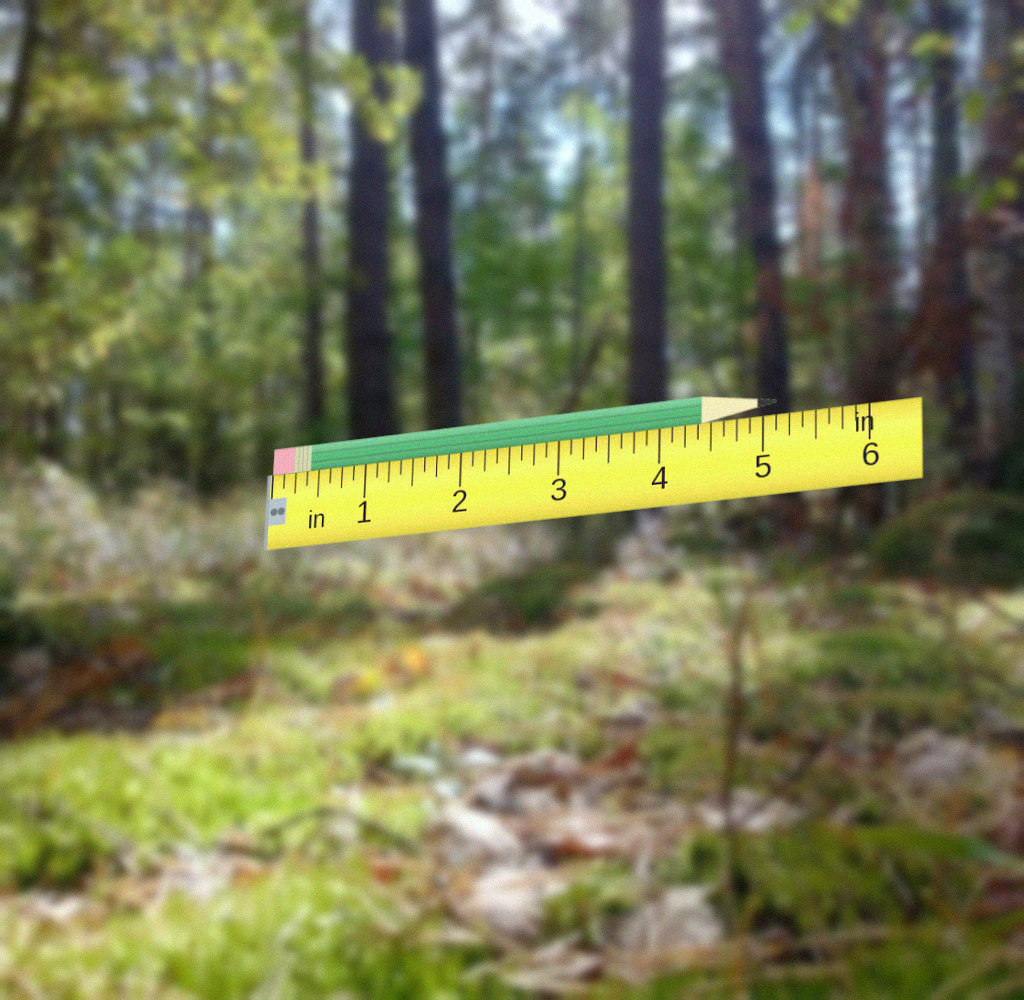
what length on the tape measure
5.125 in
